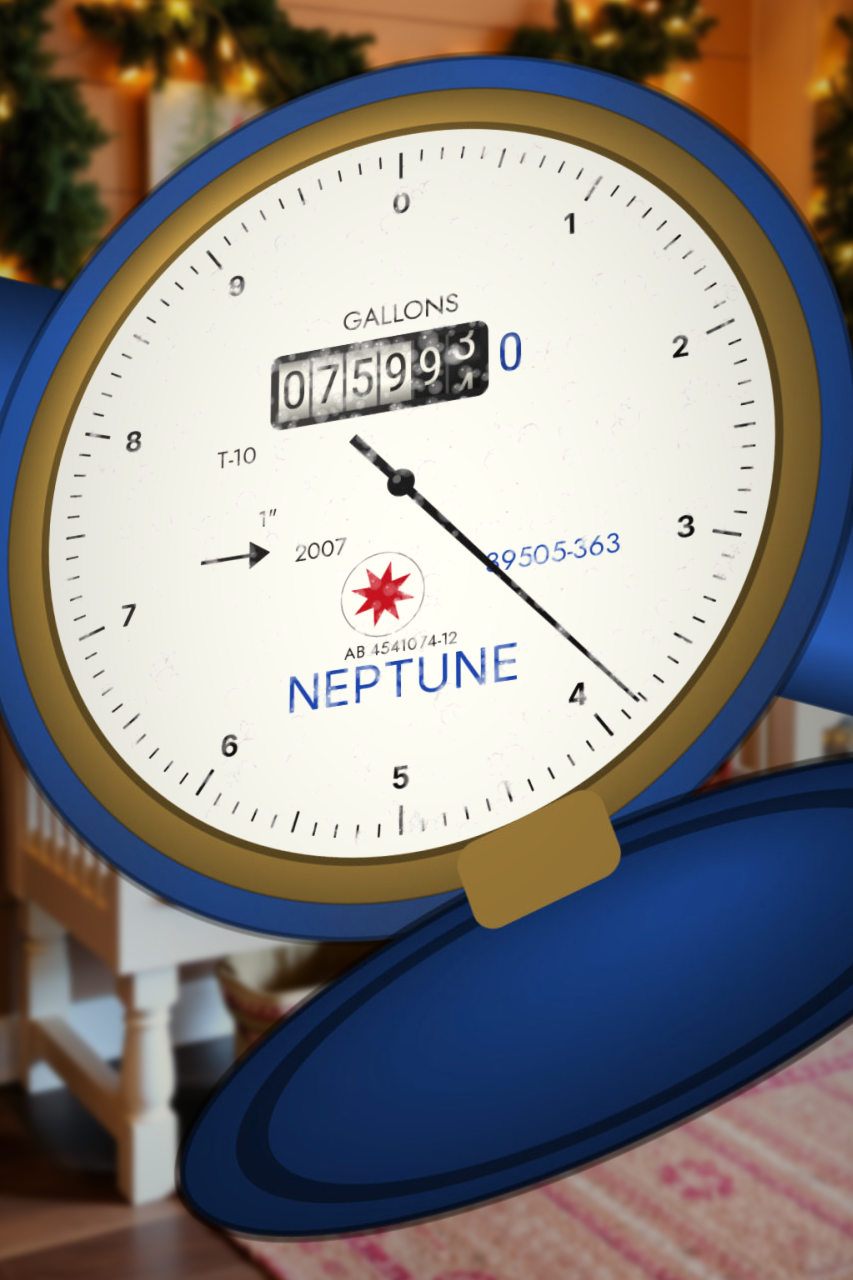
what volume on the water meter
759933.8 gal
